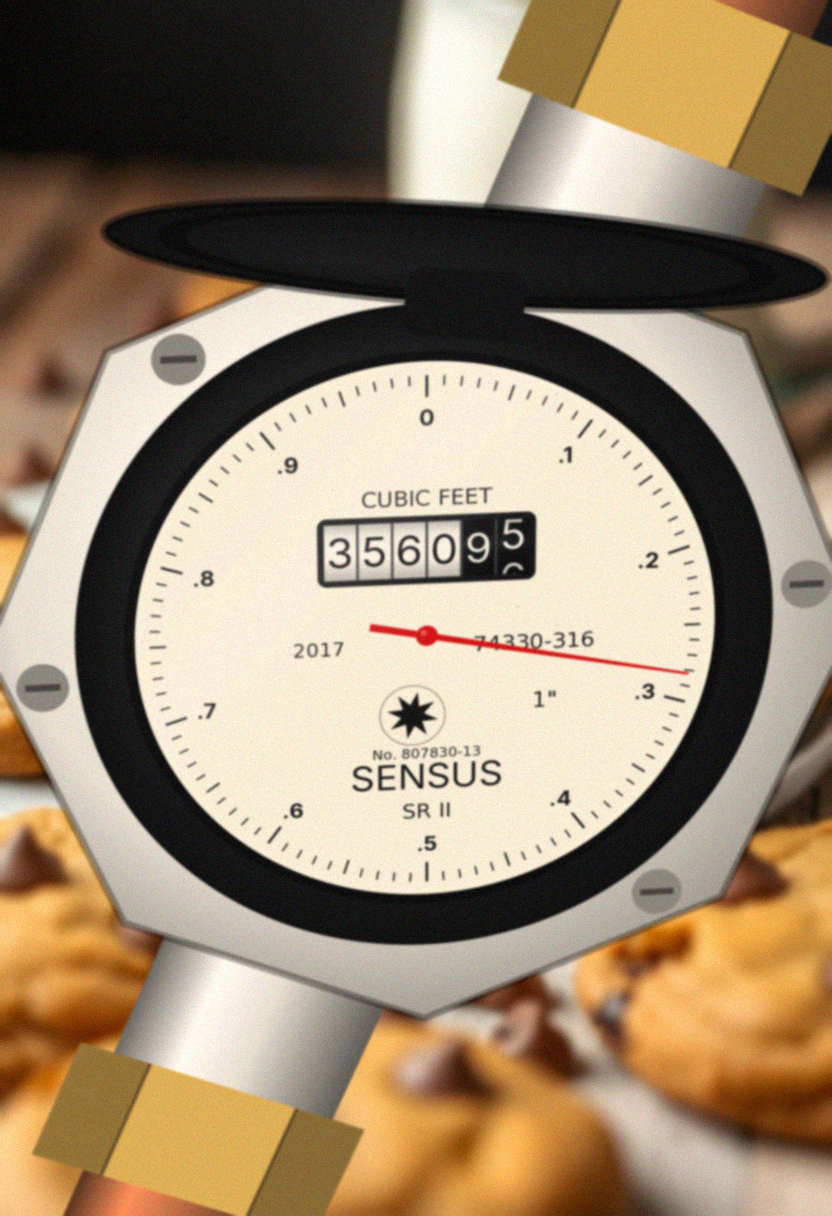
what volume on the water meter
356095.28 ft³
